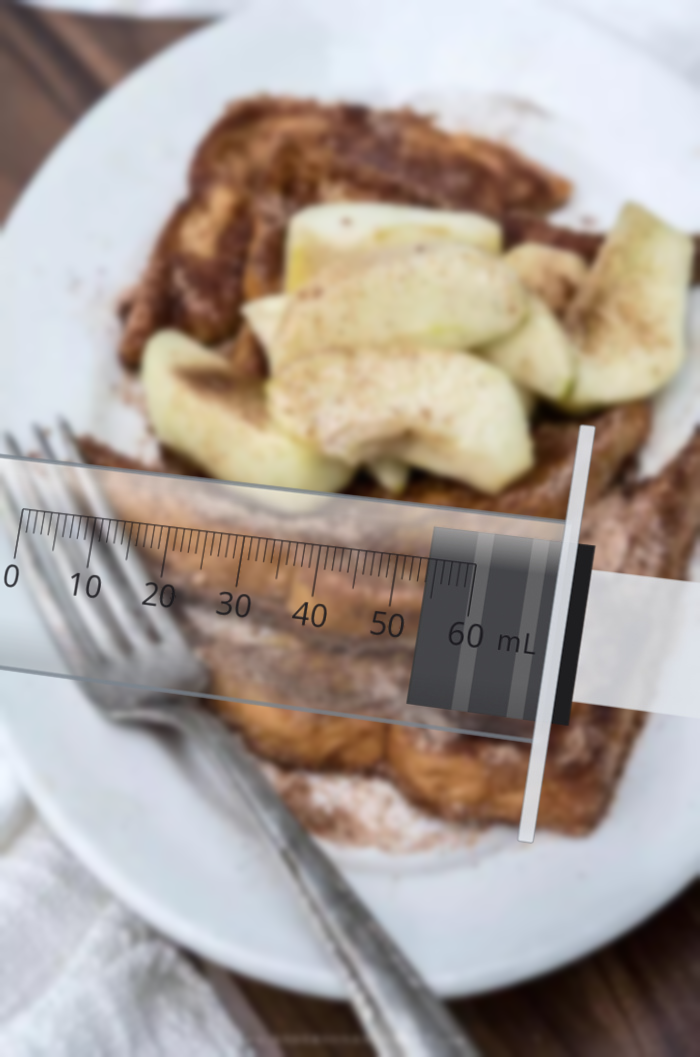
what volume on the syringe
54 mL
